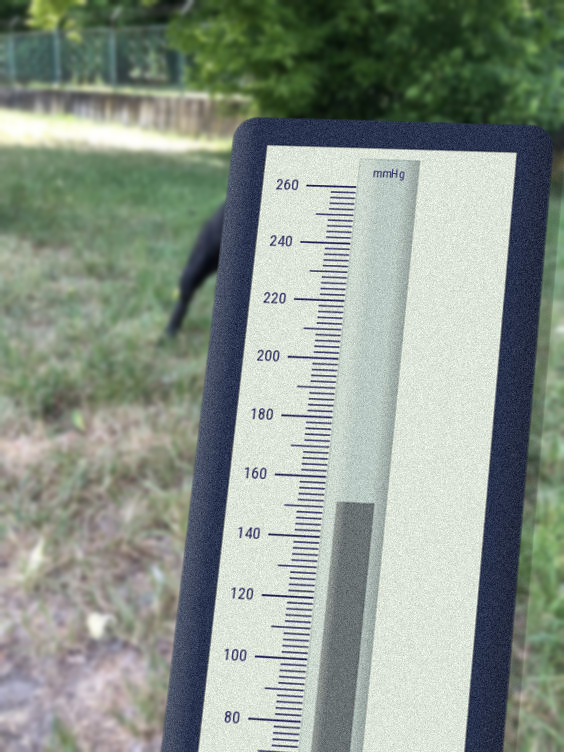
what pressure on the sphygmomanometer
152 mmHg
